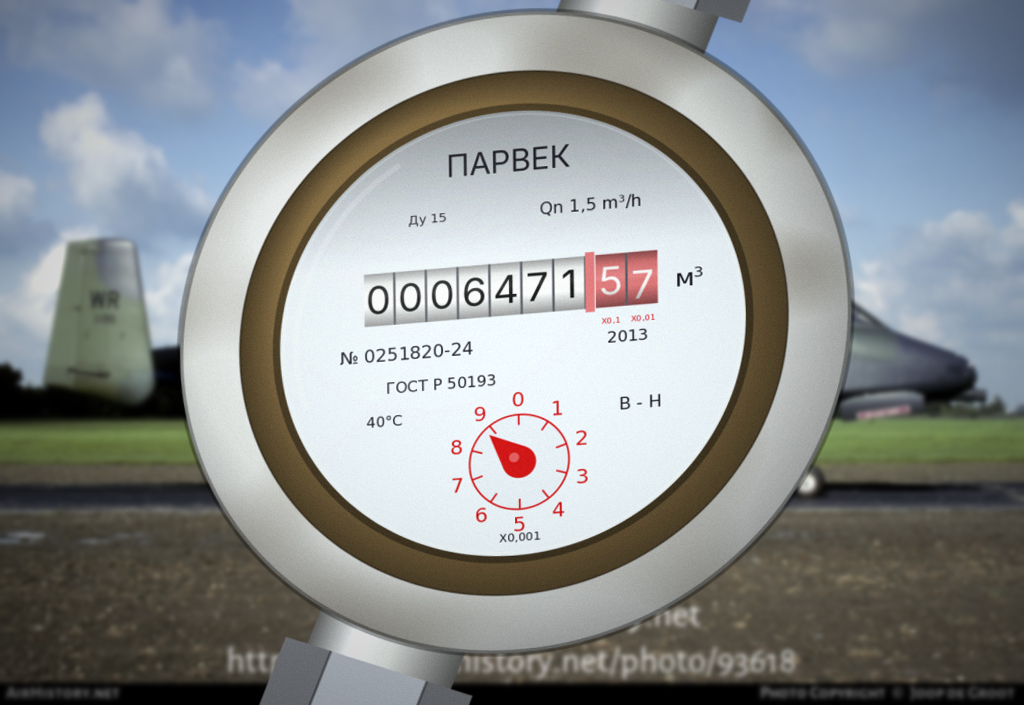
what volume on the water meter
6471.568 m³
